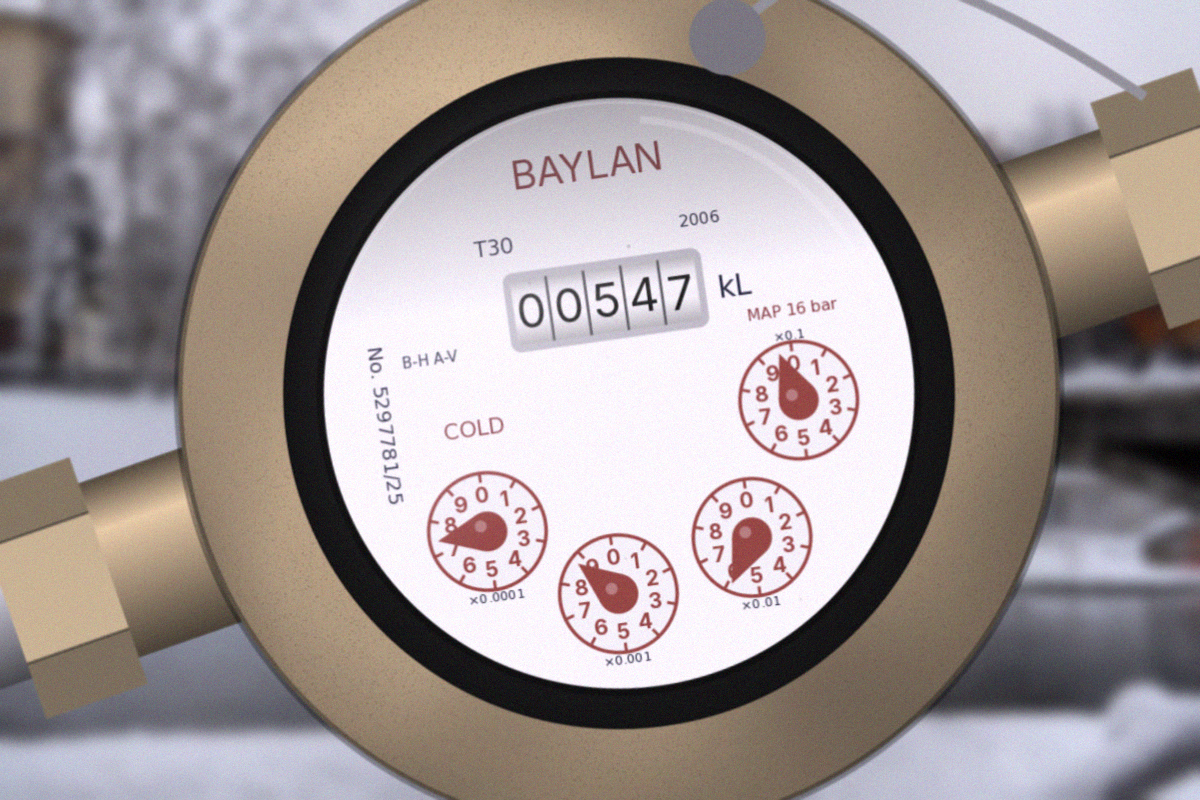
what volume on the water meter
546.9587 kL
